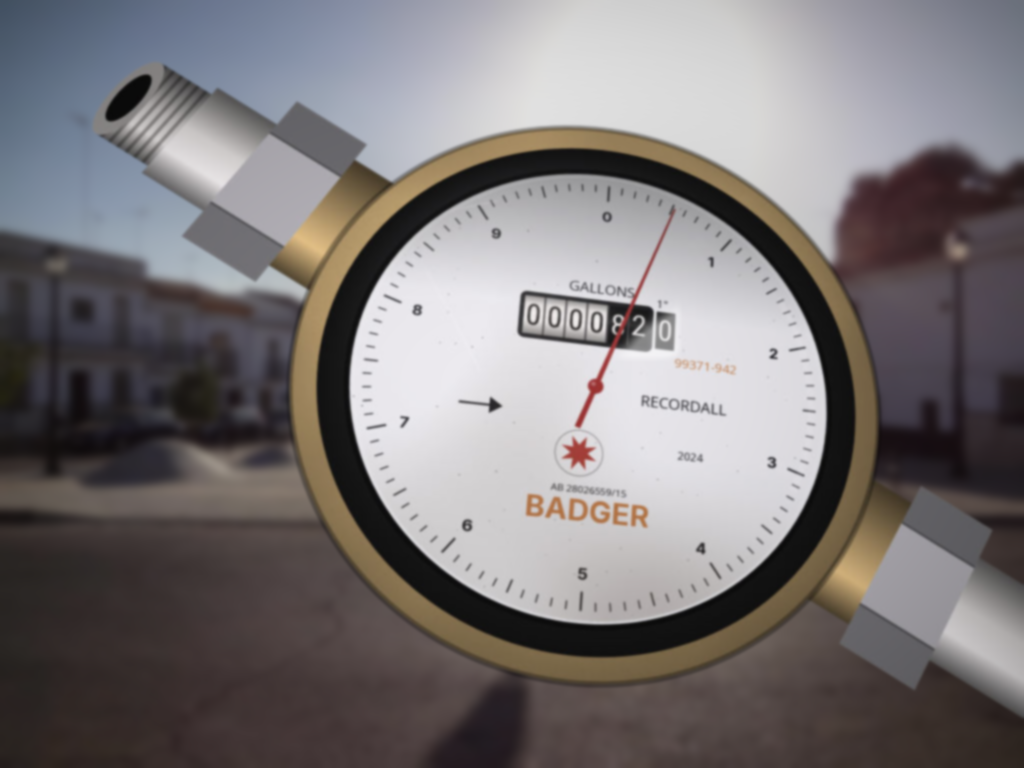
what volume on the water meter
820.5 gal
